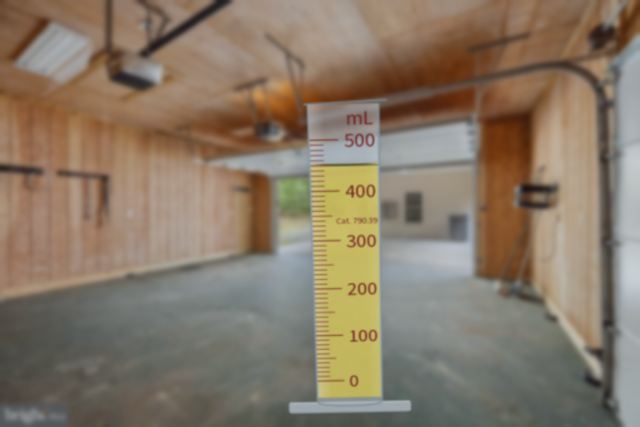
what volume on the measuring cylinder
450 mL
